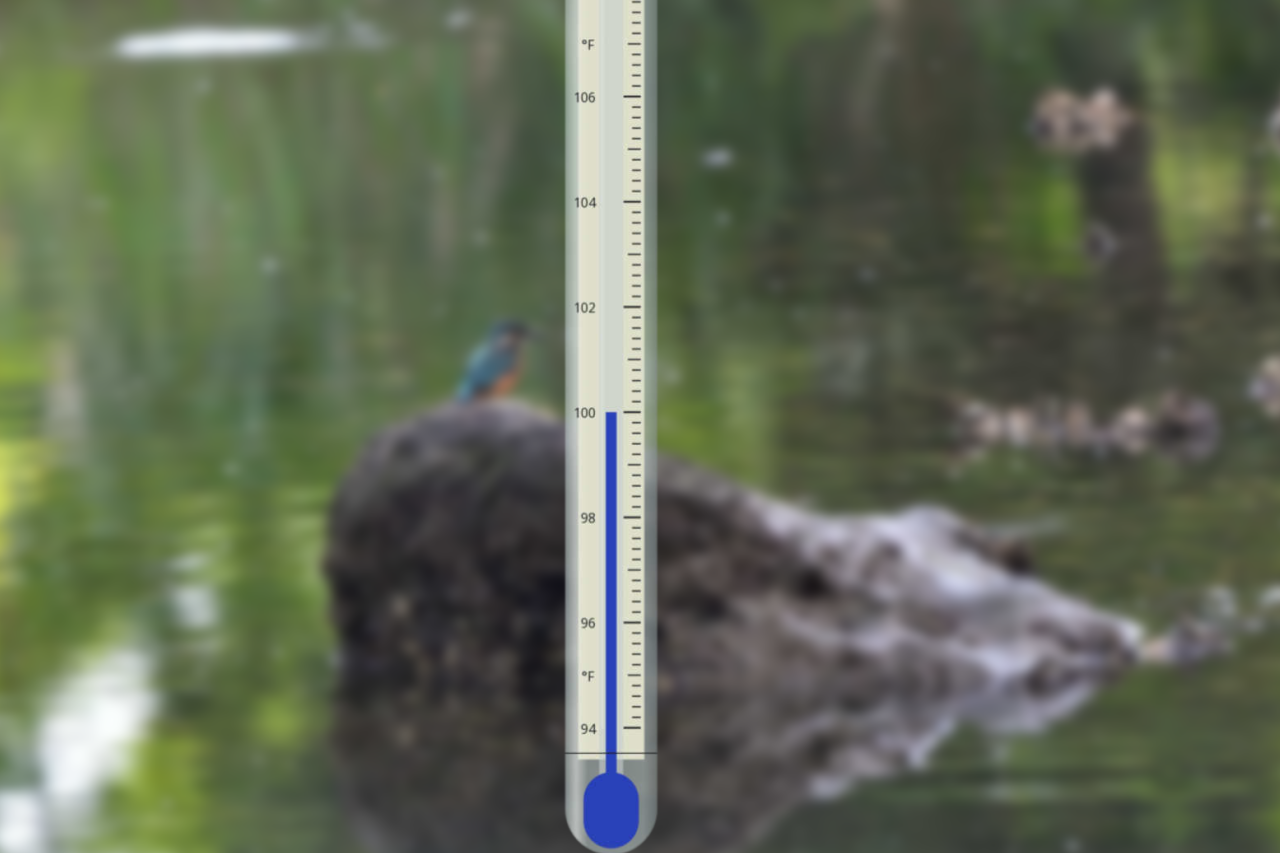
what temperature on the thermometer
100 °F
